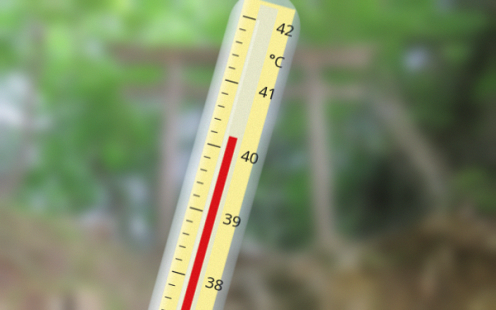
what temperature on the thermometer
40.2 °C
